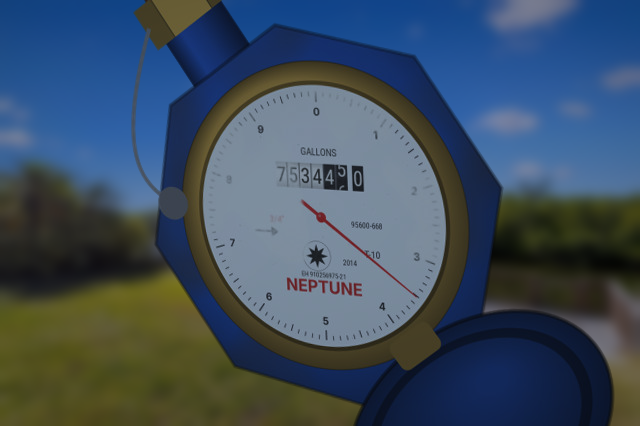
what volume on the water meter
7534453.5 gal
